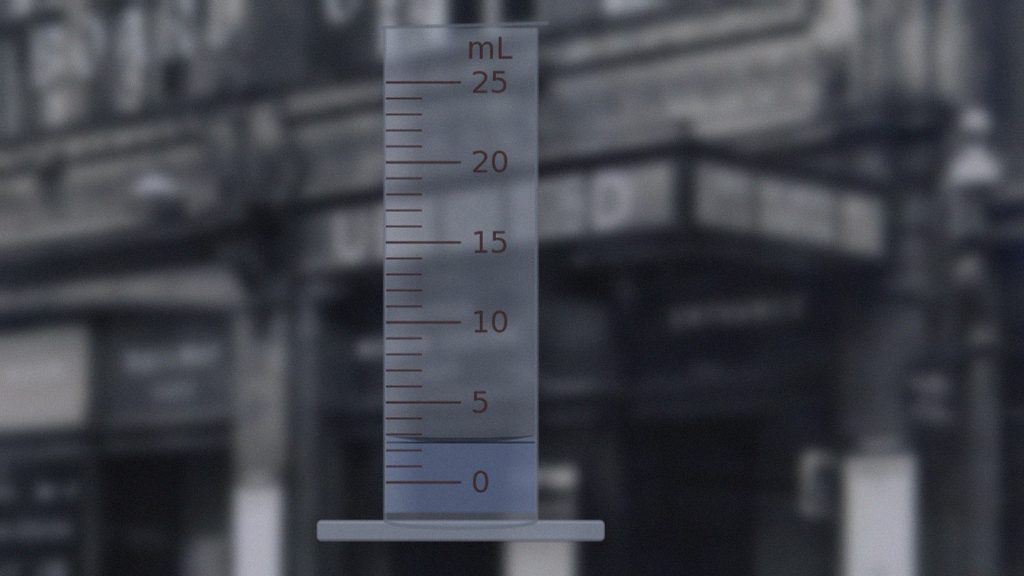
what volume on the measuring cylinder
2.5 mL
